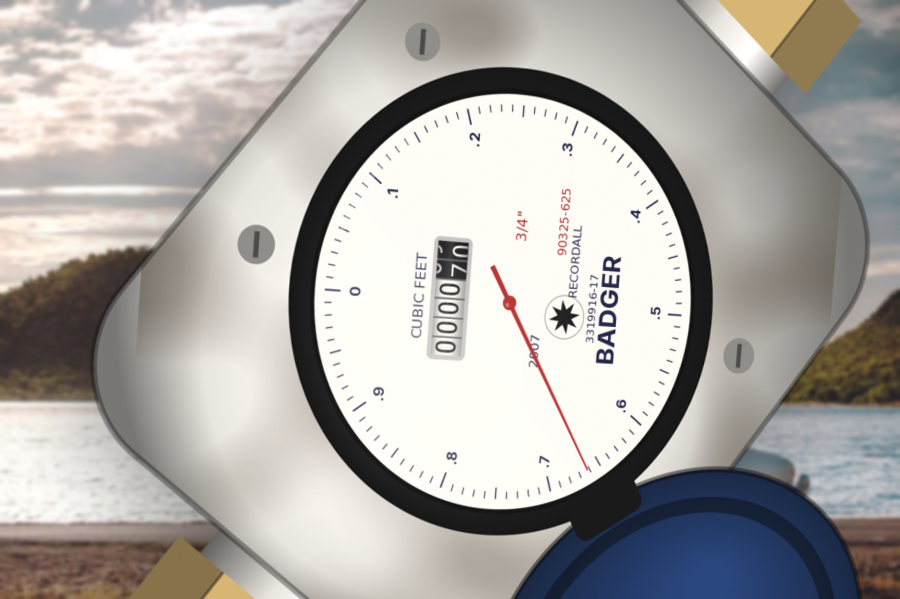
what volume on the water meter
69.66 ft³
